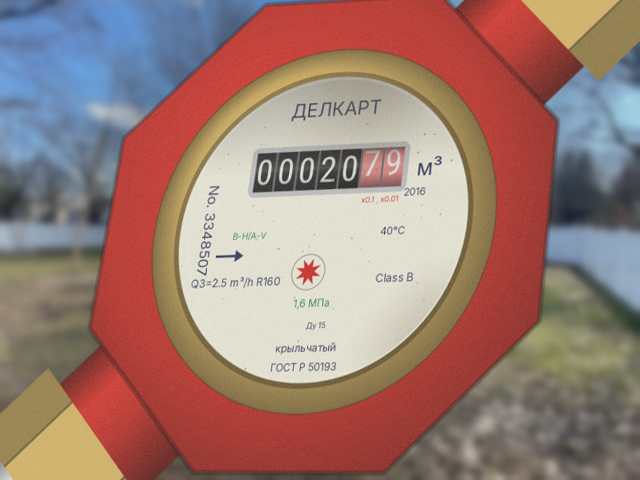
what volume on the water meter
20.79 m³
